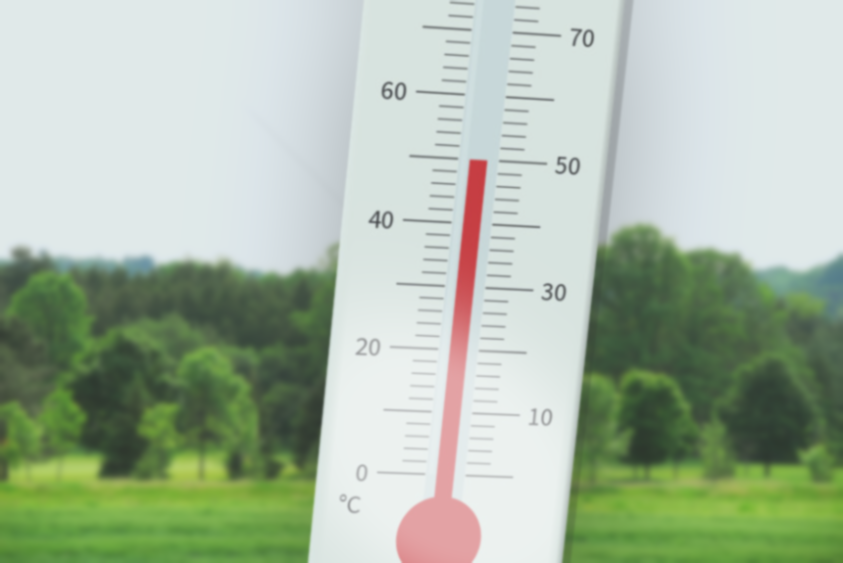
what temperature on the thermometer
50 °C
